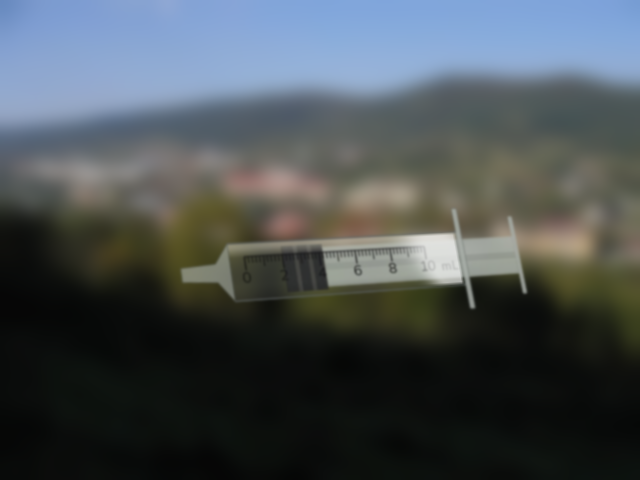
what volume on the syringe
2 mL
